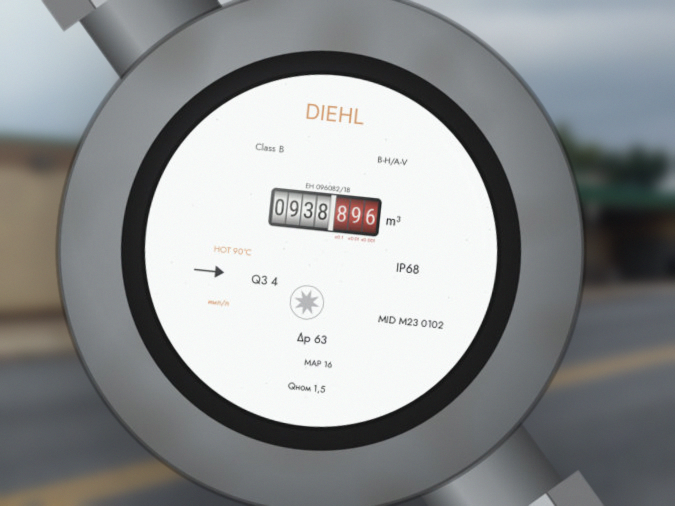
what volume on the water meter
938.896 m³
